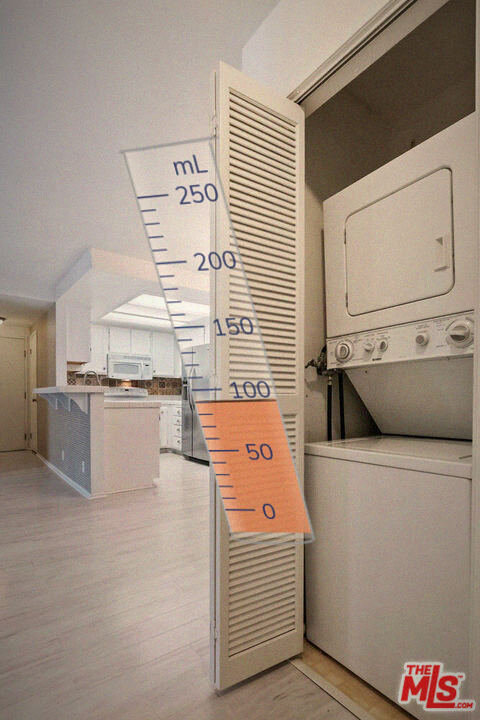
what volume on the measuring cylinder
90 mL
